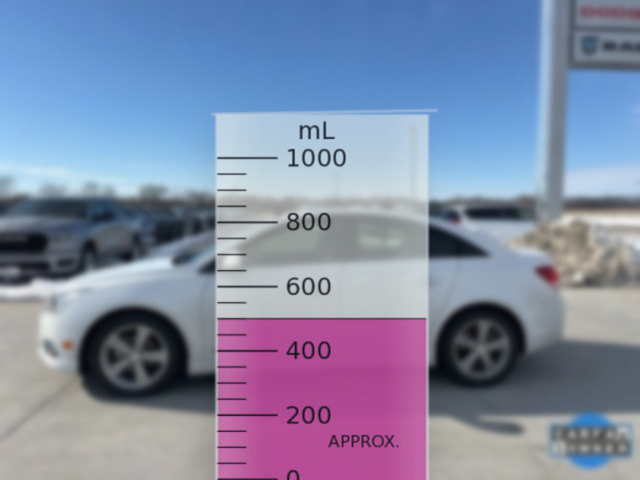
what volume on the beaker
500 mL
